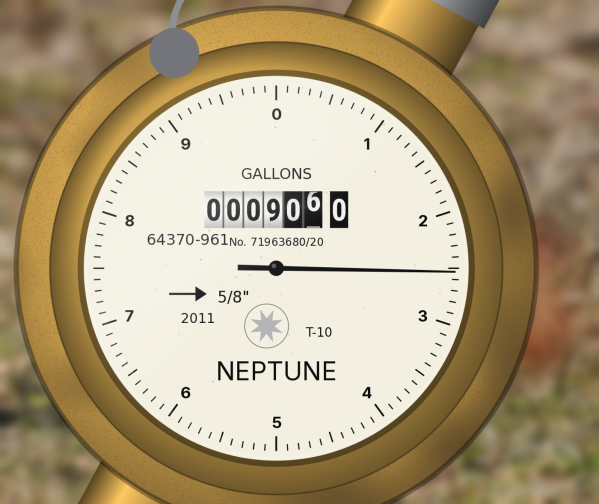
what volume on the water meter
9062.5 gal
